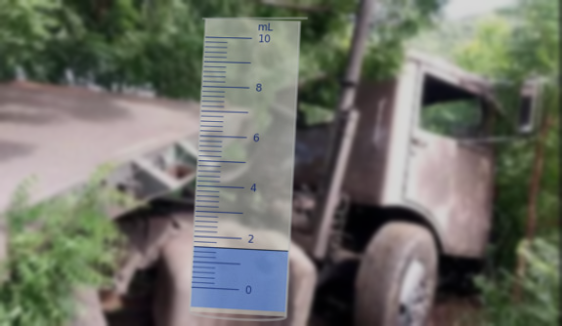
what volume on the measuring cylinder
1.6 mL
